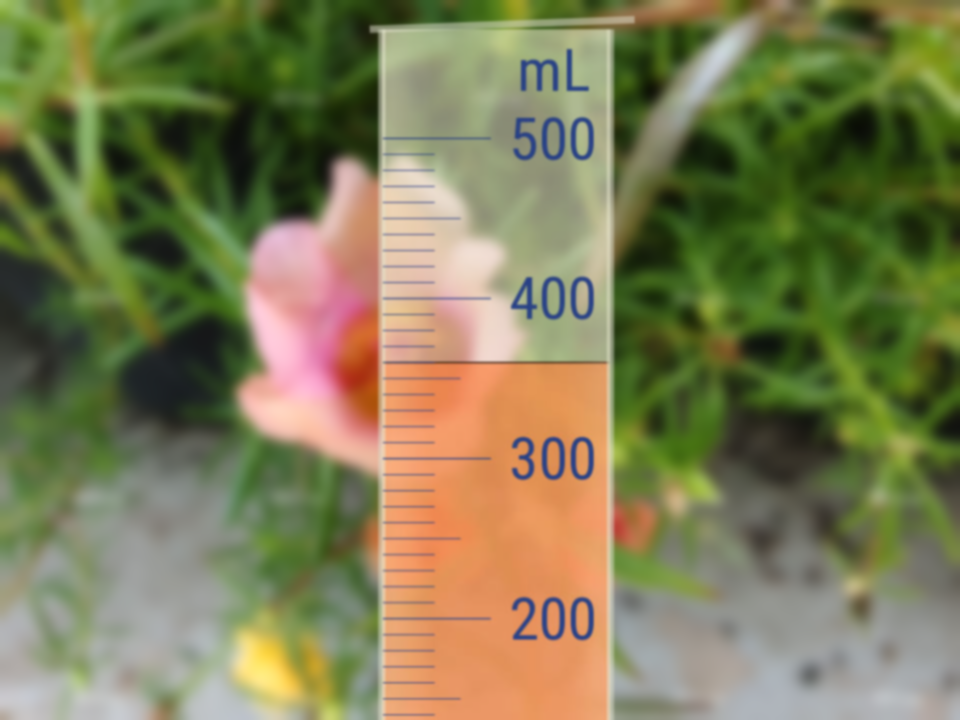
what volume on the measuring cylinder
360 mL
